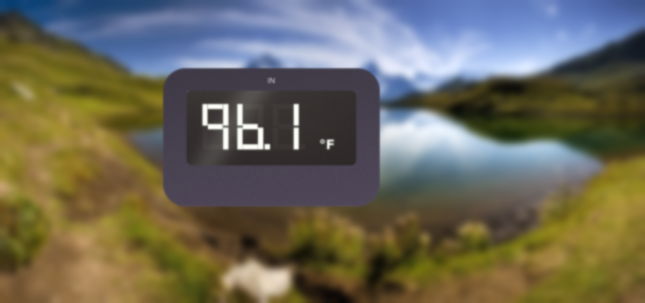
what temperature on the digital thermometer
96.1 °F
